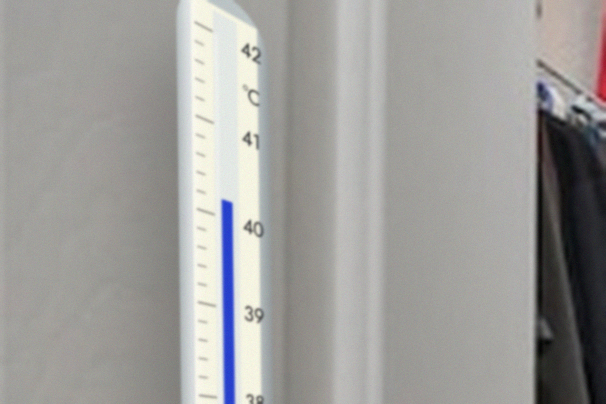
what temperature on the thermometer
40.2 °C
